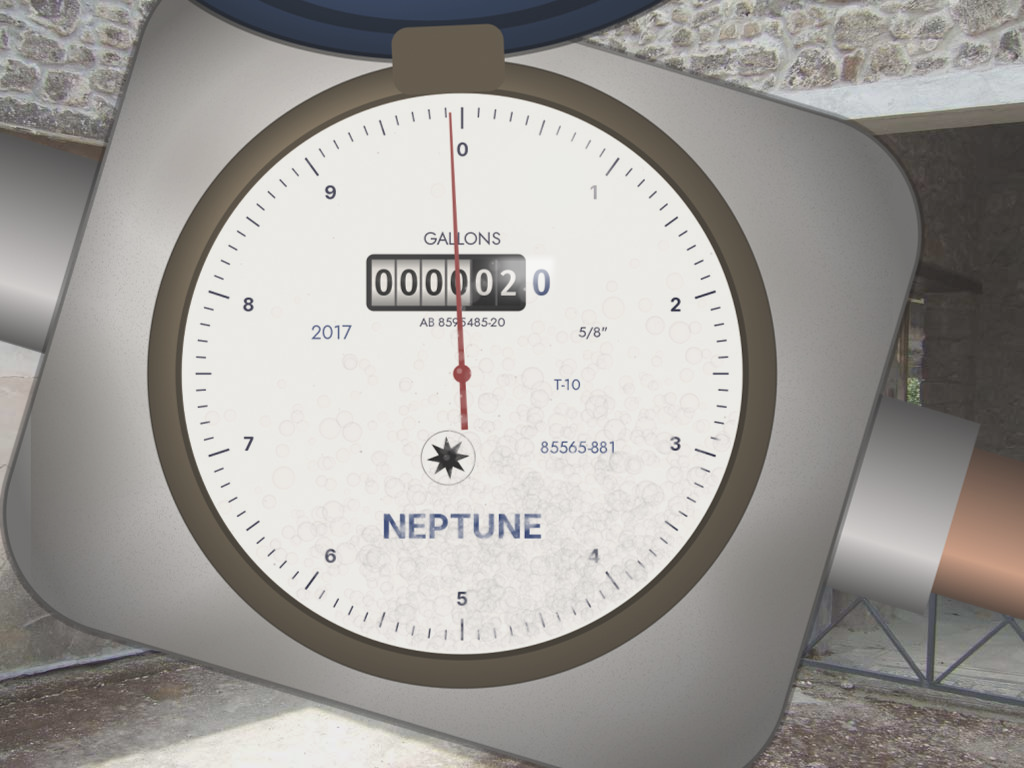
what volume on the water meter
19.9 gal
